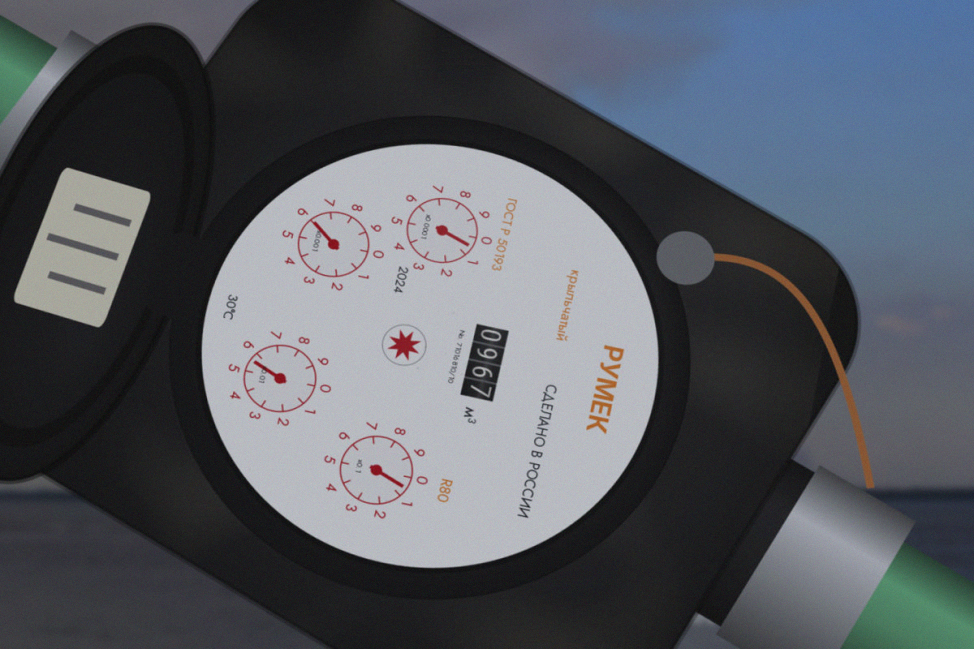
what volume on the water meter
967.0560 m³
